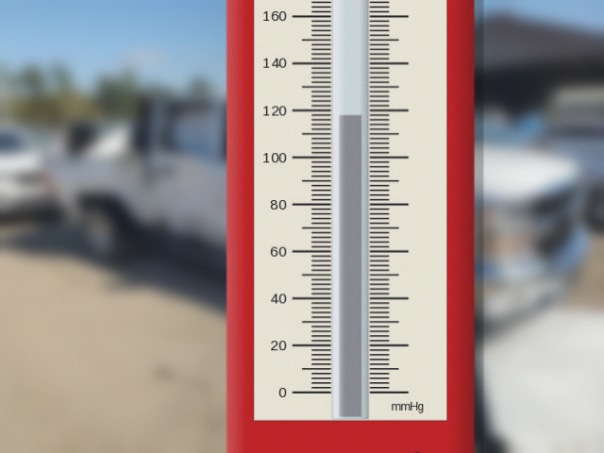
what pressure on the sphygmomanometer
118 mmHg
